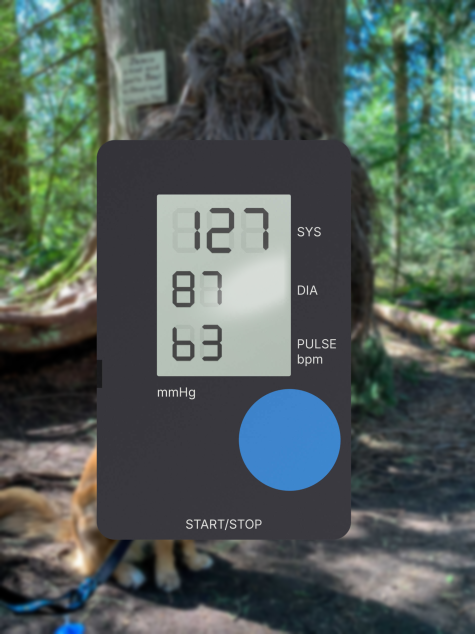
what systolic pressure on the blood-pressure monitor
127 mmHg
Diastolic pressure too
87 mmHg
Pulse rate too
63 bpm
